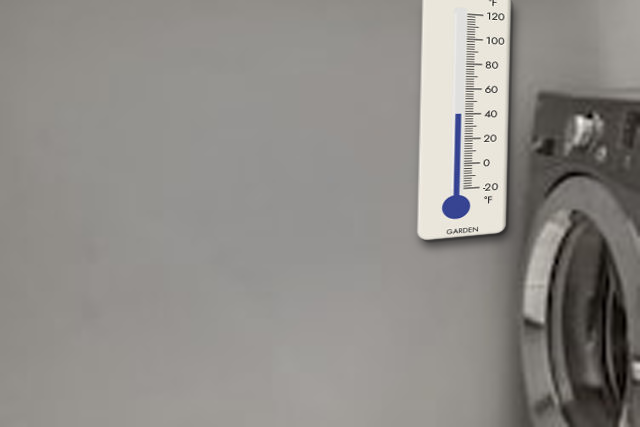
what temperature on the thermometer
40 °F
